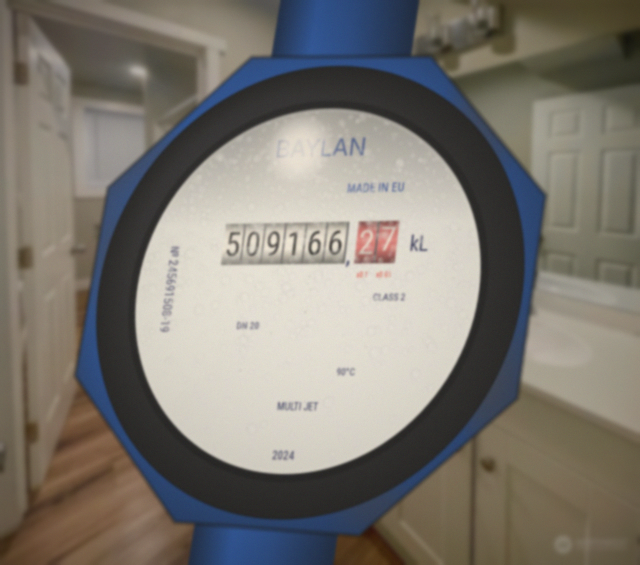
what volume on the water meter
509166.27 kL
